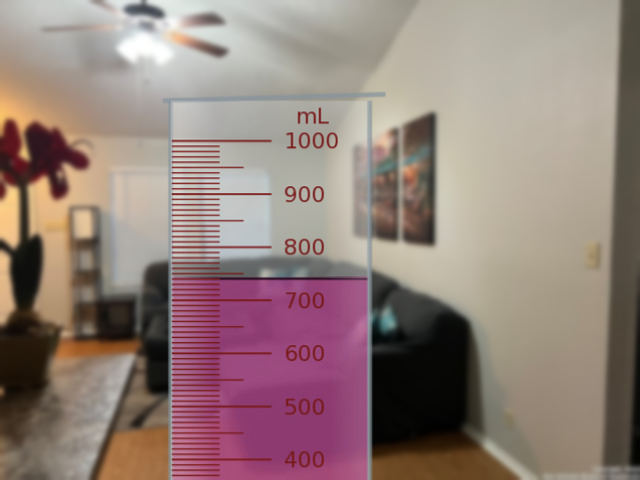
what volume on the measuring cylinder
740 mL
